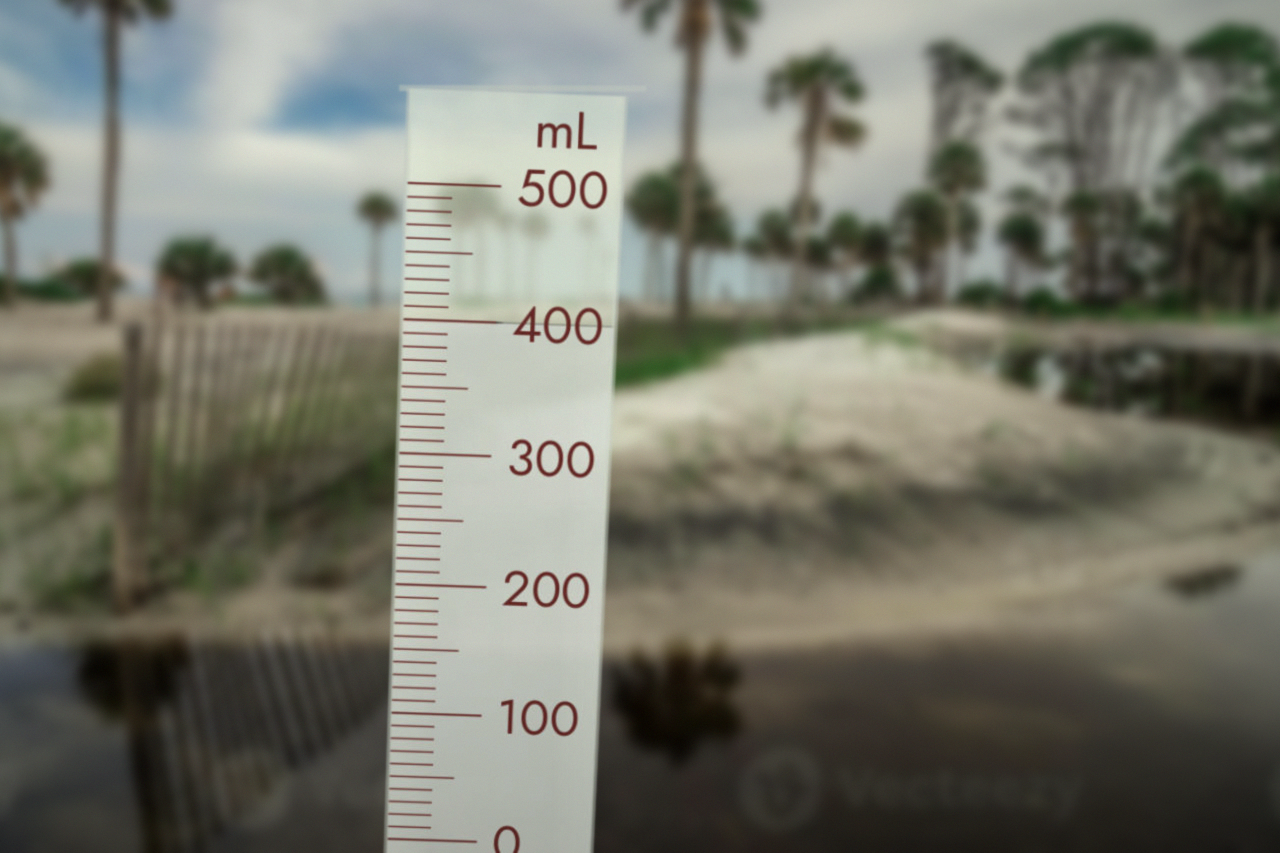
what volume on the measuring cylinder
400 mL
